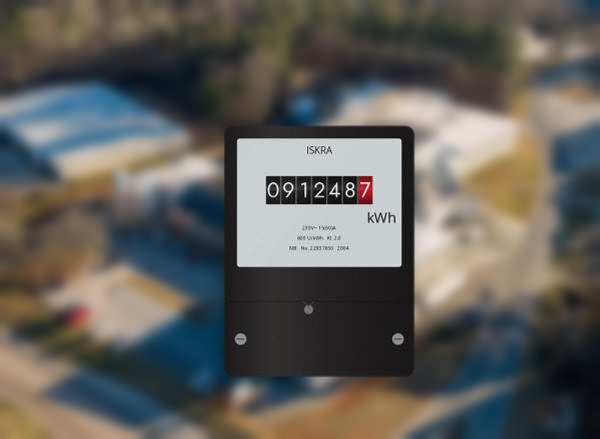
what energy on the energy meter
91248.7 kWh
